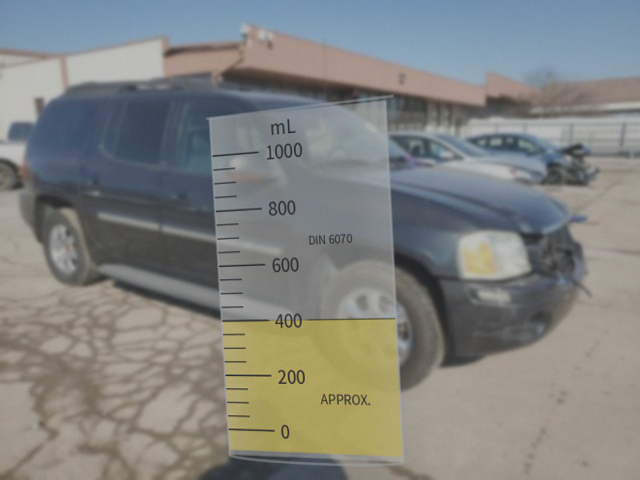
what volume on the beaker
400 mL
